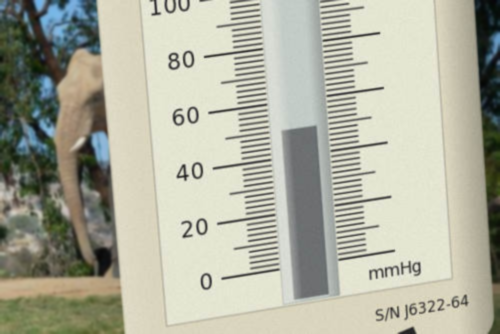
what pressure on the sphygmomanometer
50 mmHg
